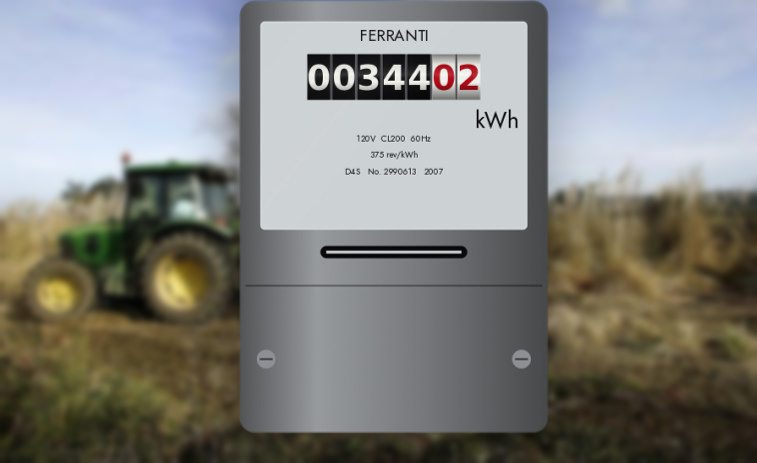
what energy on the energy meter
344.02 kWh
